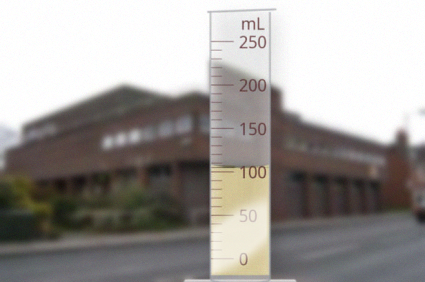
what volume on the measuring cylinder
105 mL
